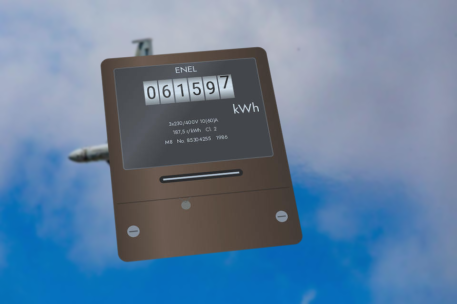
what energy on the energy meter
61597 kWh
